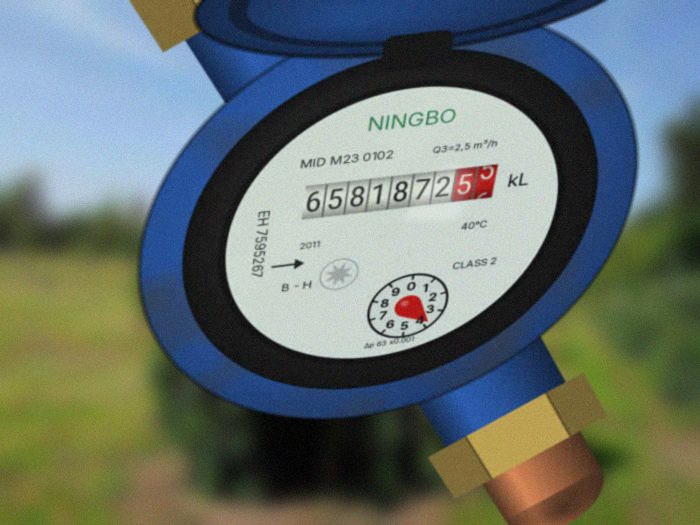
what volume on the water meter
6581872.553 kL
